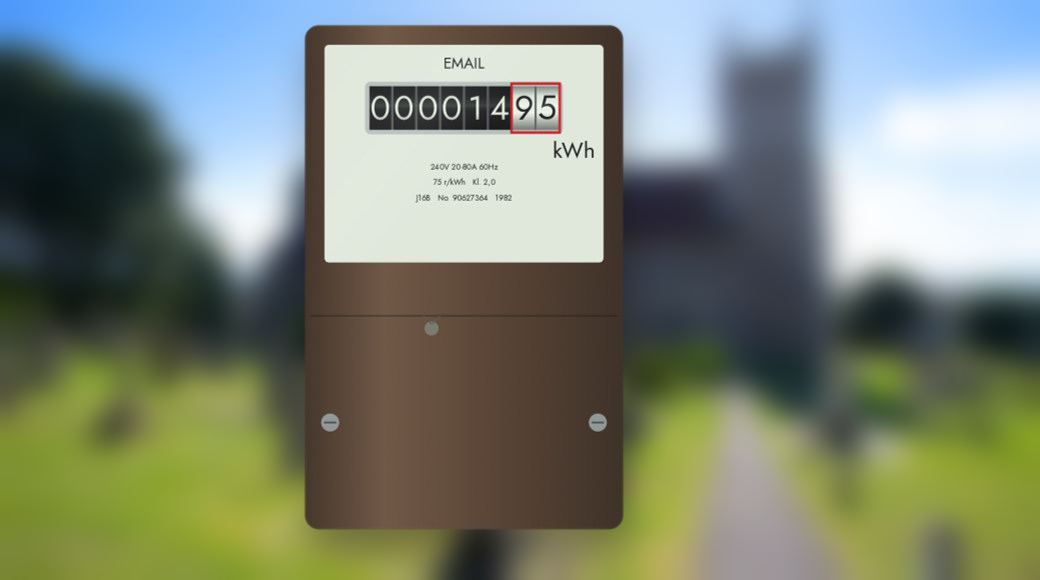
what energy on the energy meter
14.95 kWh
